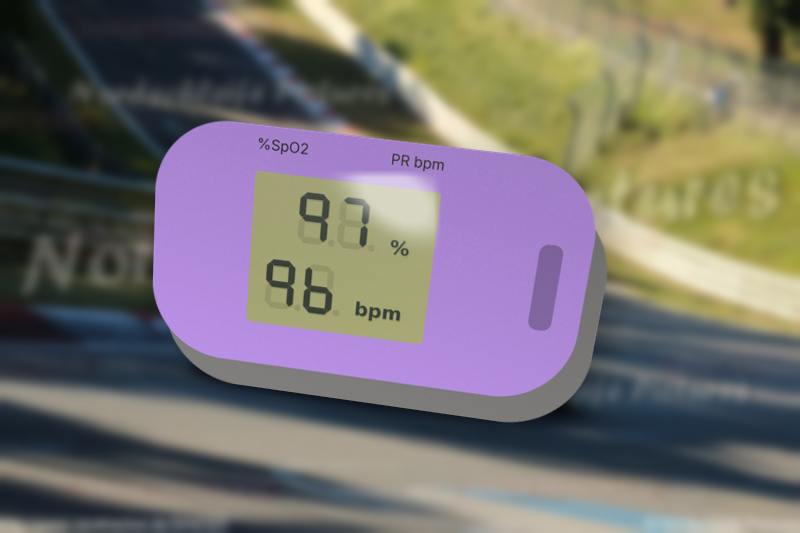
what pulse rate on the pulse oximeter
96 bpm
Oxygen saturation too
97 %
